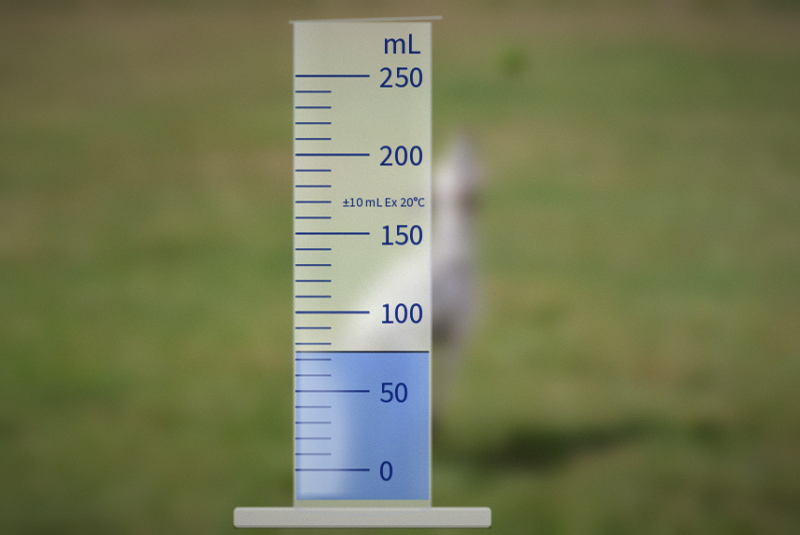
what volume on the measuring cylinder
75 mL
